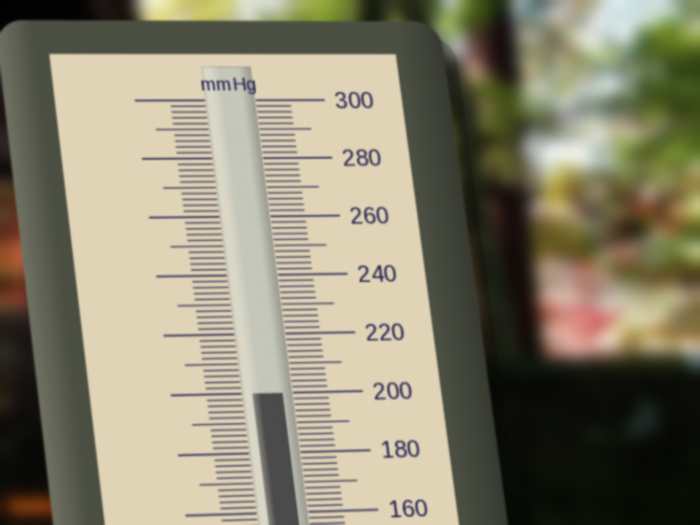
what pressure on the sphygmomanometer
200 mmHg
